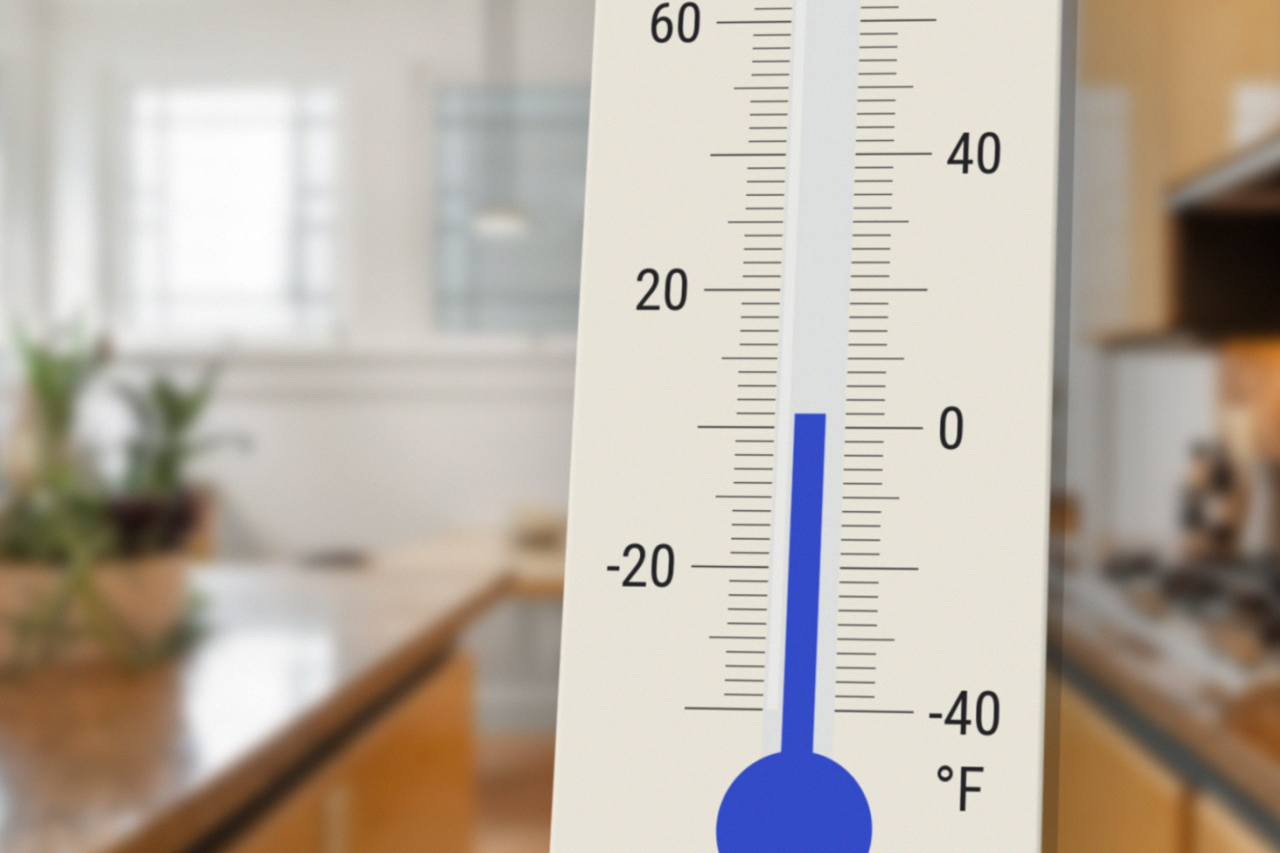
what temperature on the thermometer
2 °F
